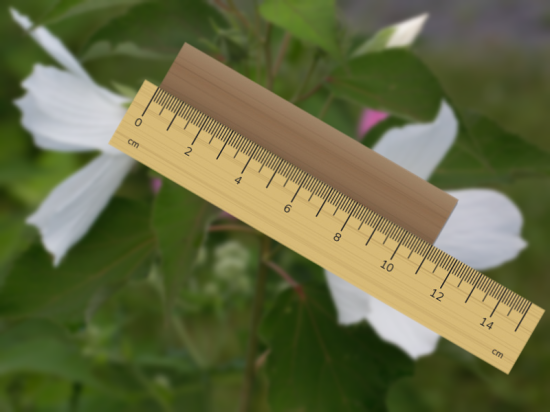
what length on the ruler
11 cm
